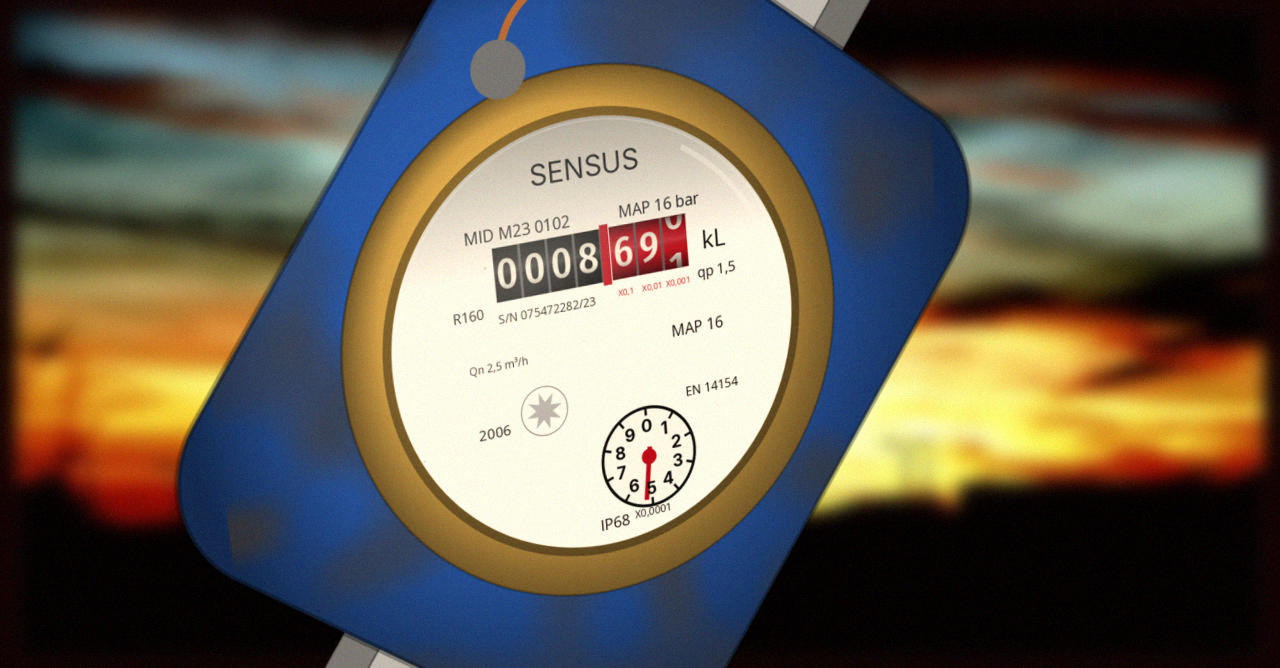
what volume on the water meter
8.6905 kL
